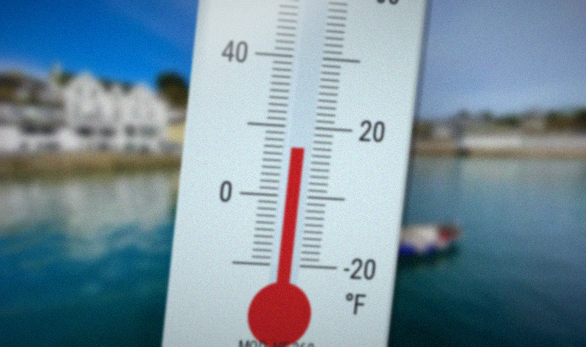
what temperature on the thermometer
14 °F
